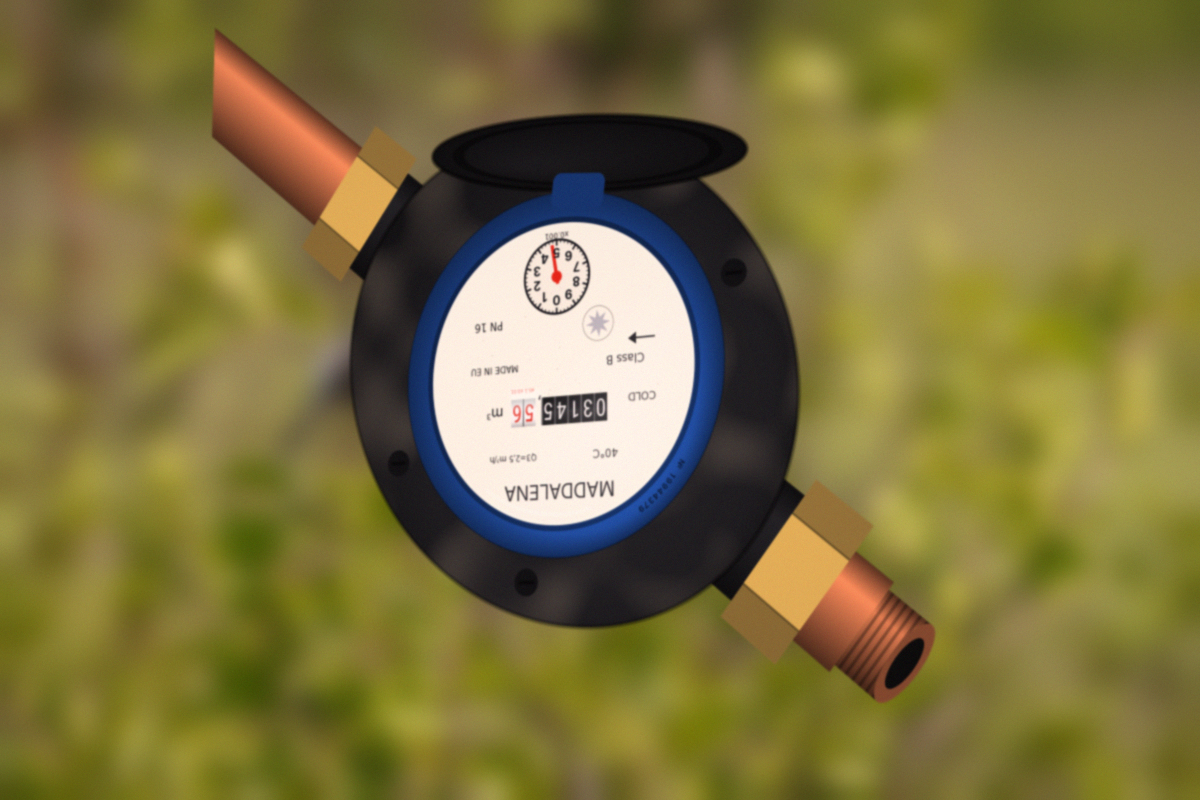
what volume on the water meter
3145.564 m³
